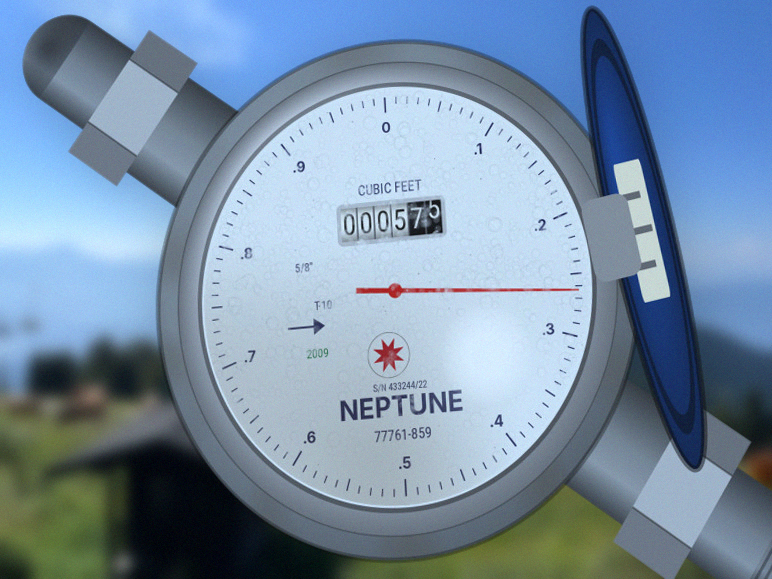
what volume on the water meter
575.26 ft³
